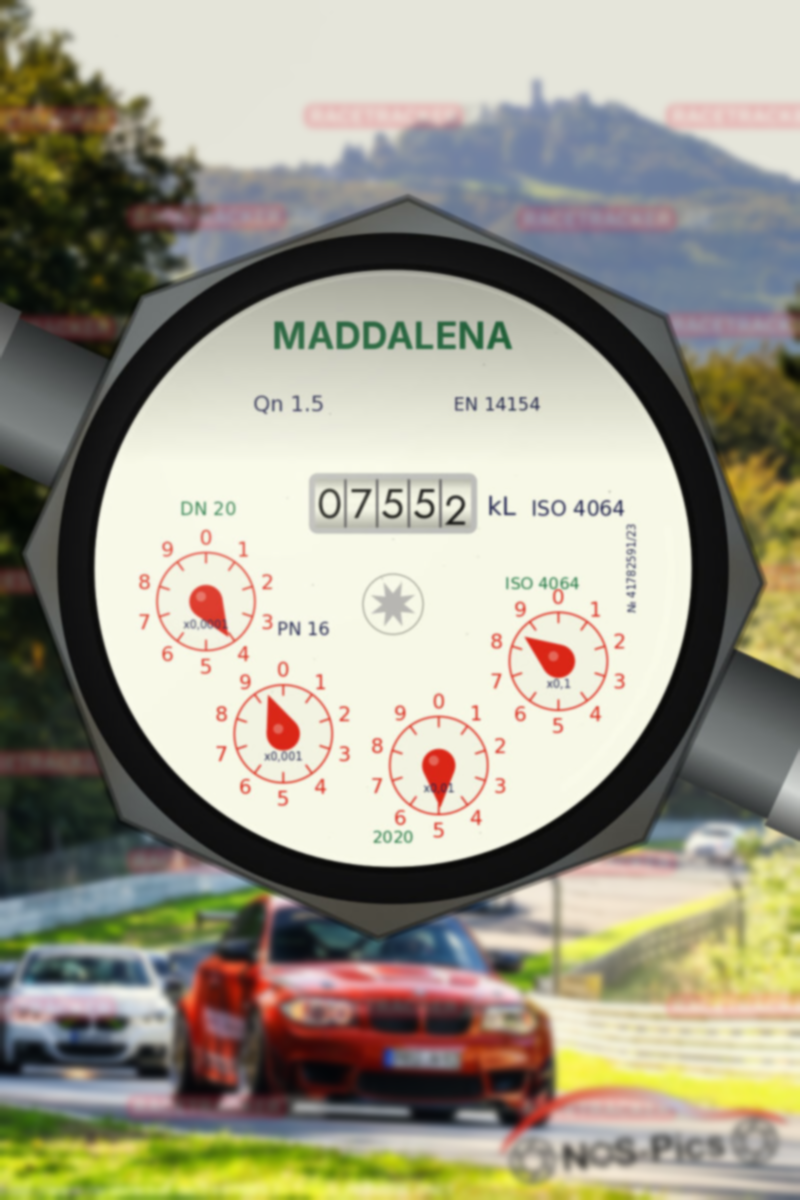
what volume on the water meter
7551.8494 kL
